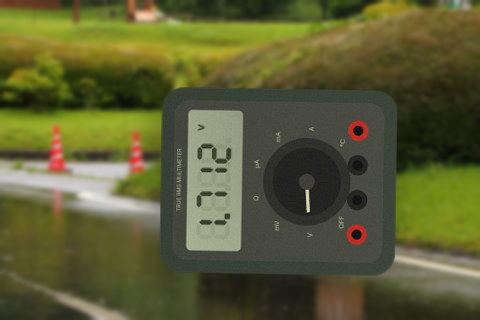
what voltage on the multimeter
1.712 V
